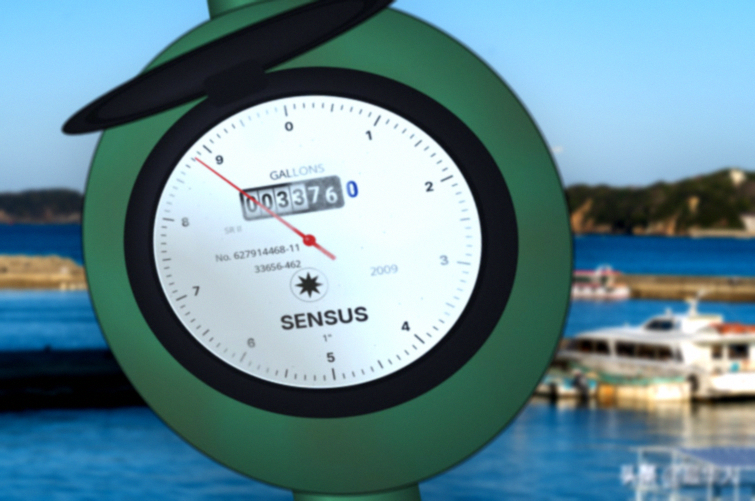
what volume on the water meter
33758.8 gal
